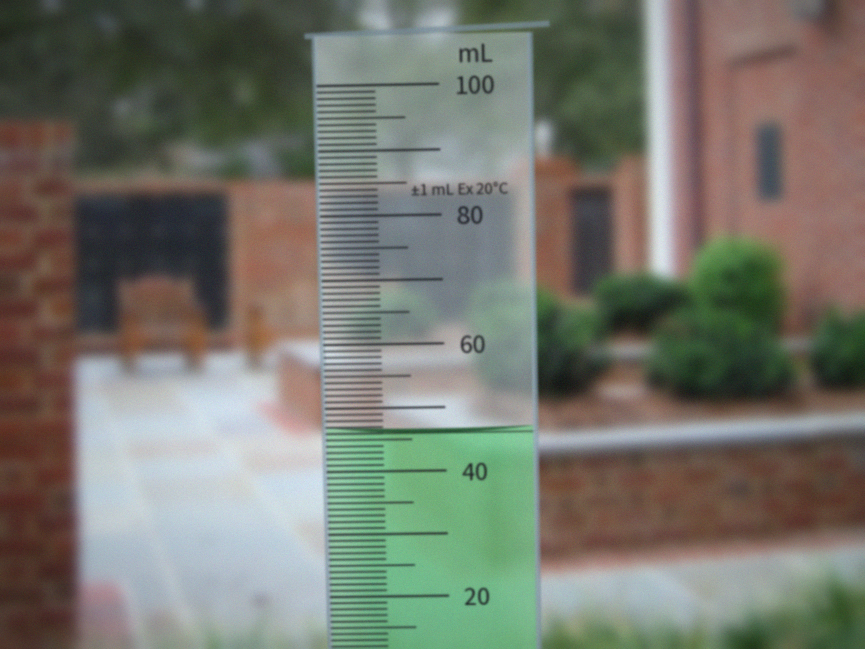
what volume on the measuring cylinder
46 mL
